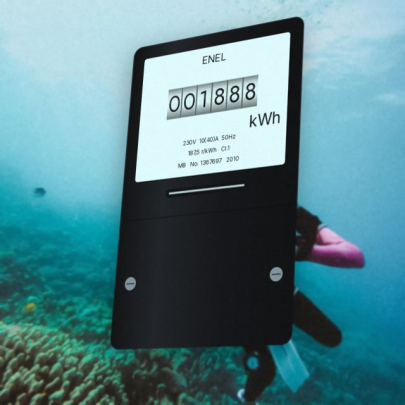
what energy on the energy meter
1888 kWh
